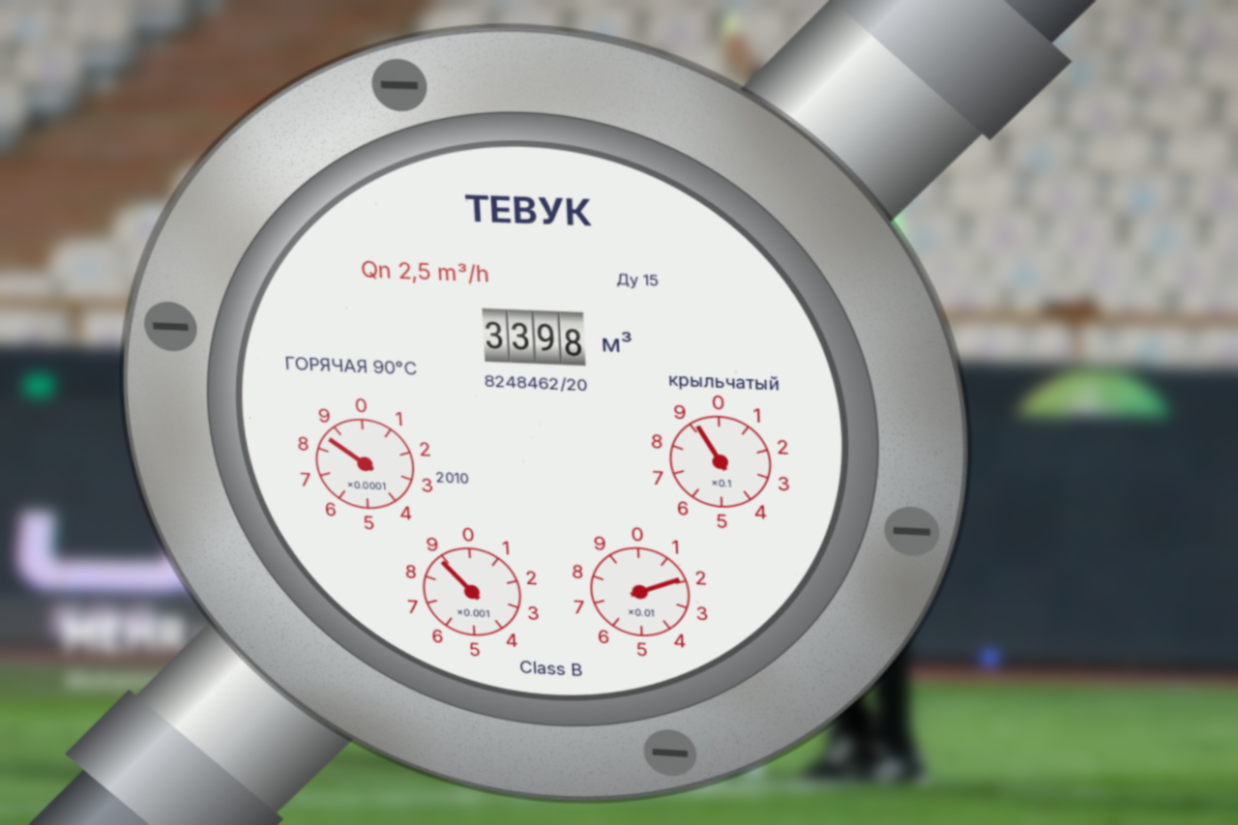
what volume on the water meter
3397.9188 m³
